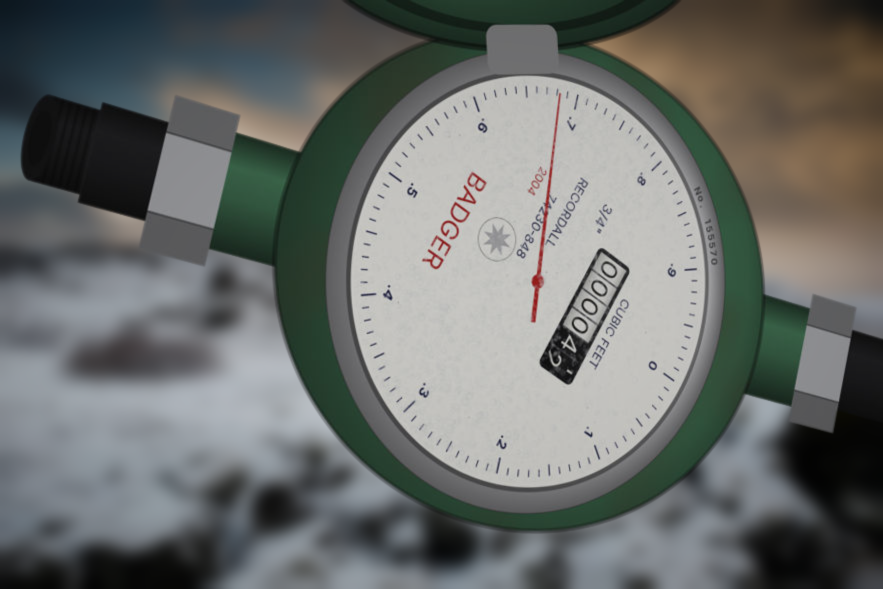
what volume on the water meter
41.68 ft³
